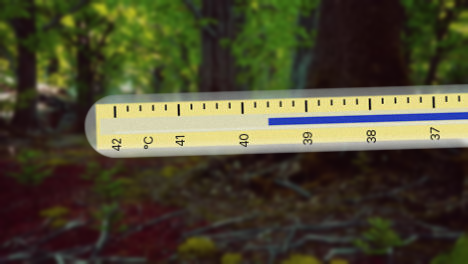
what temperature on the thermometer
39.6 °C
